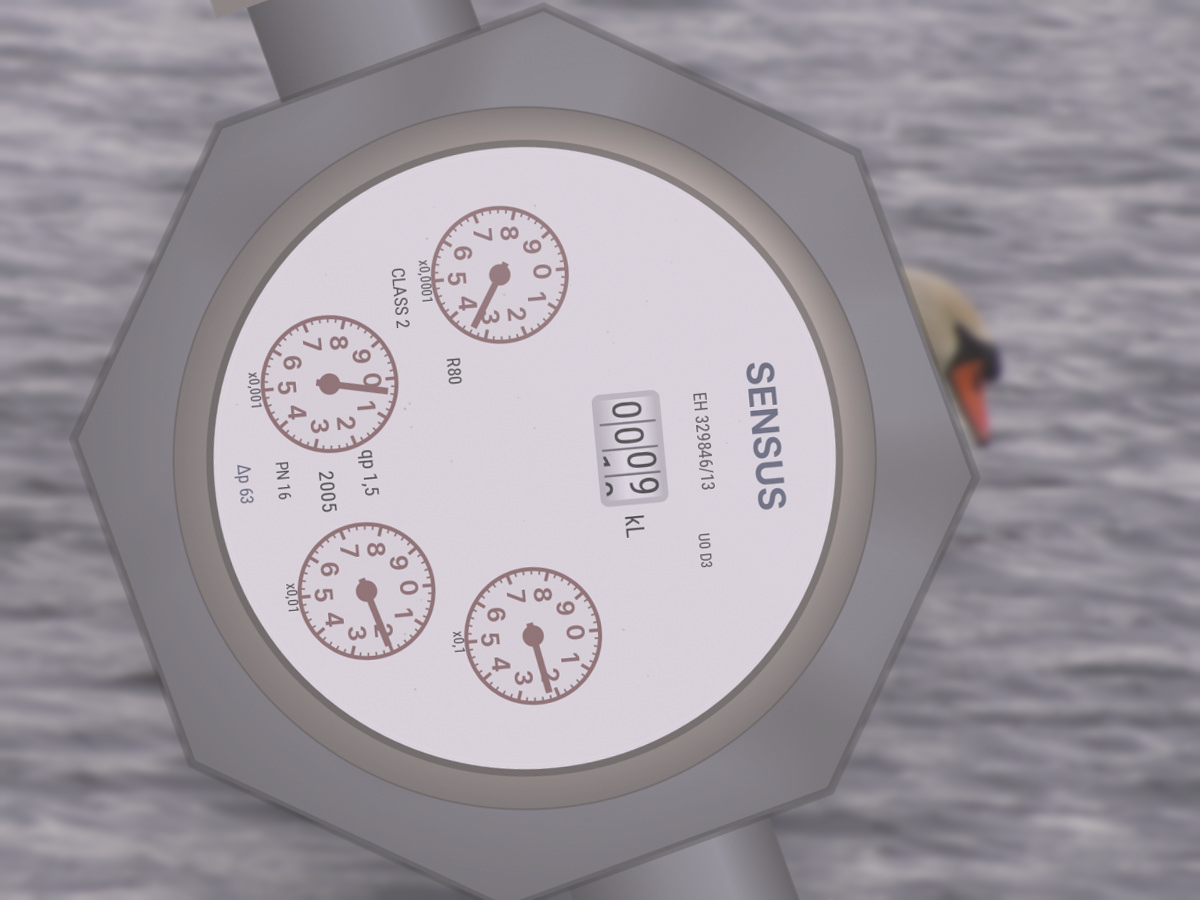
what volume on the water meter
9.2203 kL
